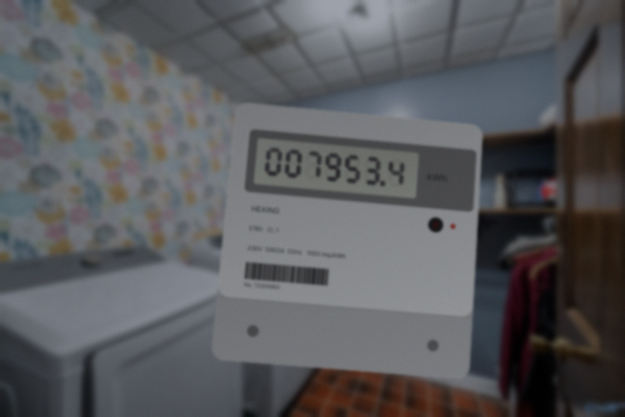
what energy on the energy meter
7953.4 kWh
